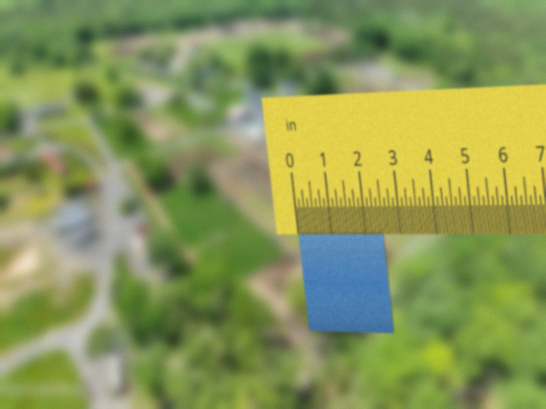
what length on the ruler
2.5 in
